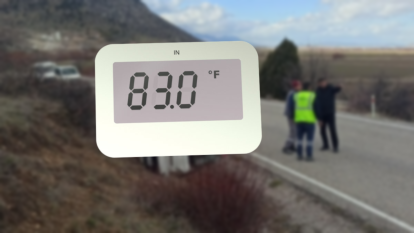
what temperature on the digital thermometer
83.0 °F
